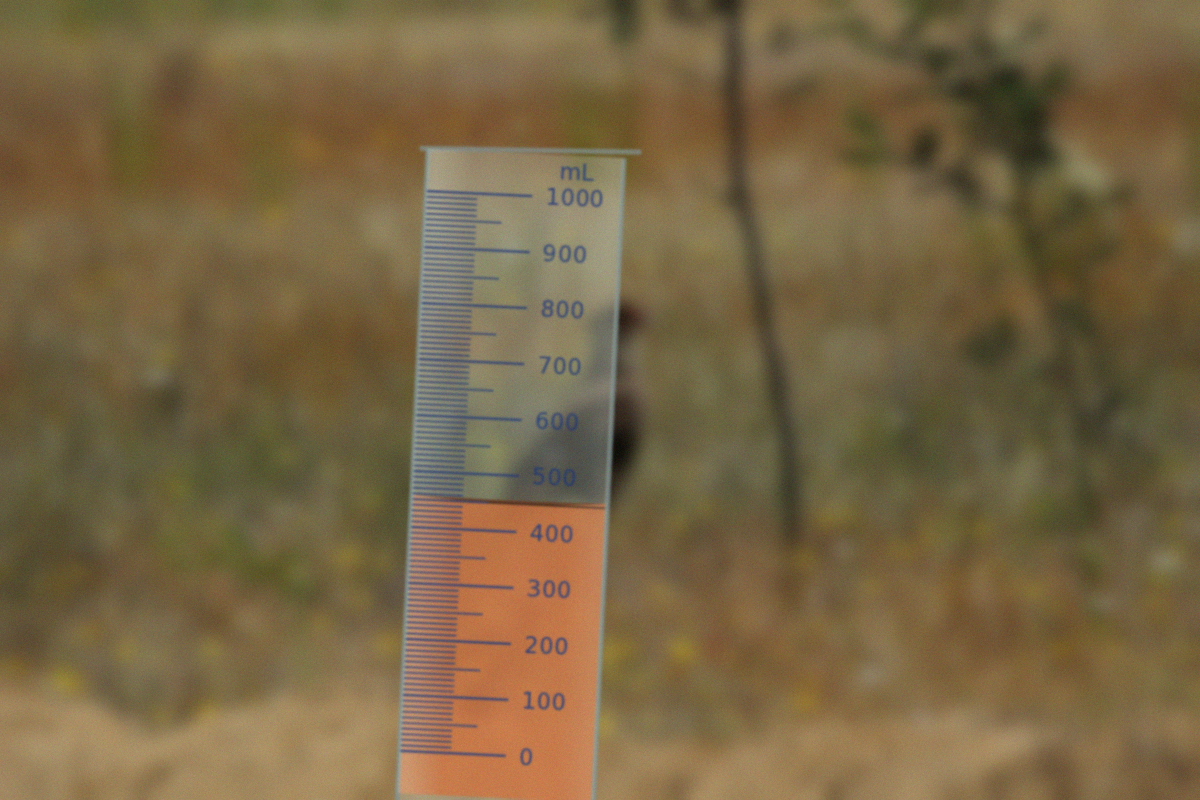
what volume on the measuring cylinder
450 mL
